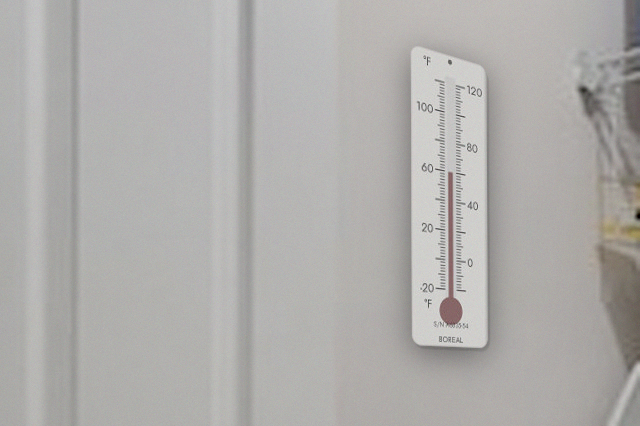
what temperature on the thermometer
60 °F
